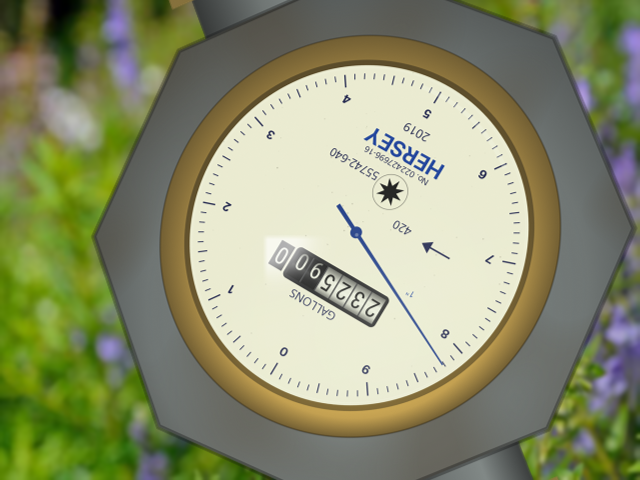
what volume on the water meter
2325898.2 gal
